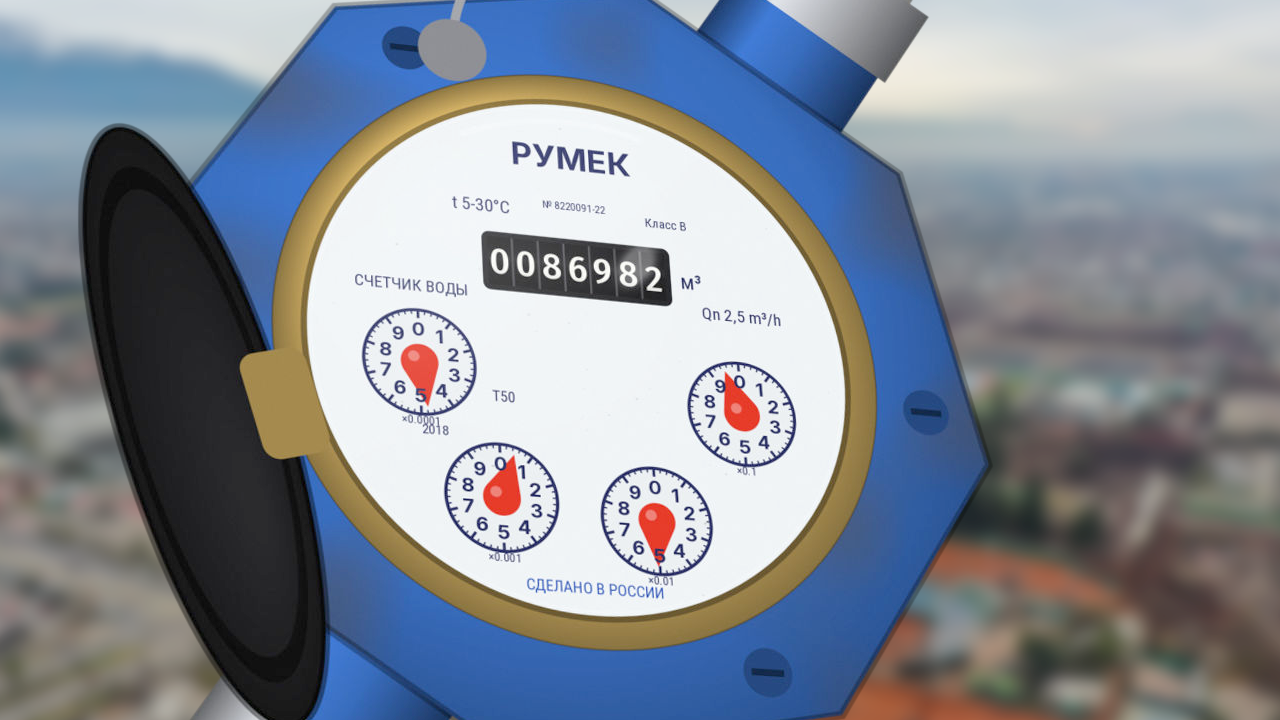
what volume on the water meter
86981.9504 m³
